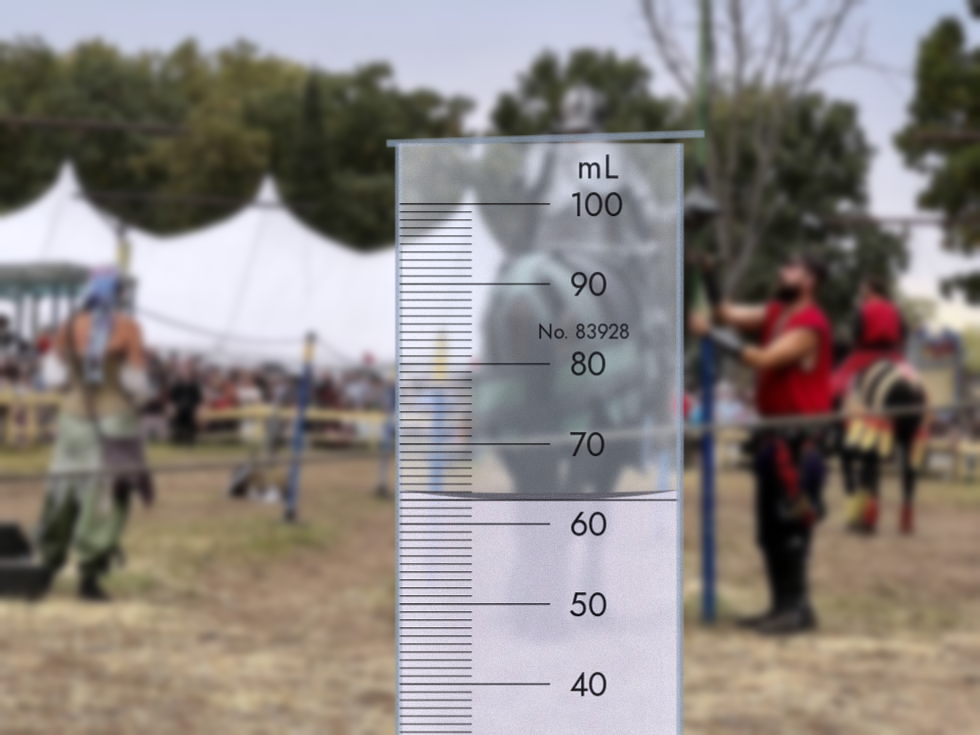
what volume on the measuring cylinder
63 mL
